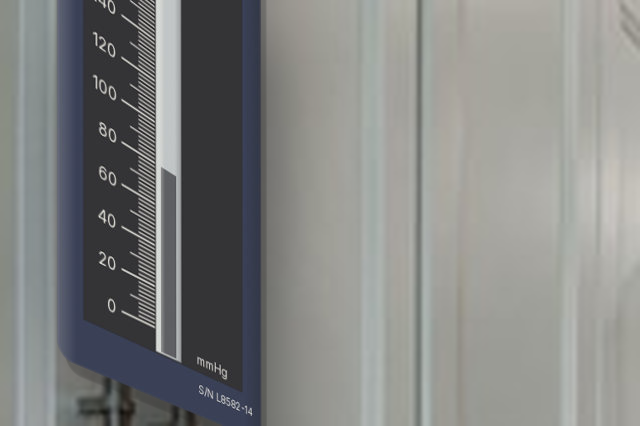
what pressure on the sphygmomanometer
80 mmHg
